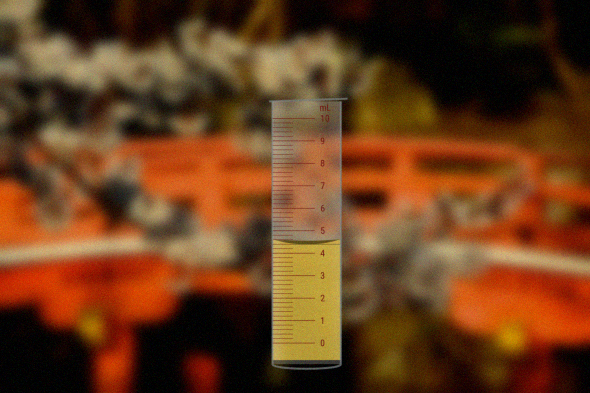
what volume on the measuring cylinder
4.4 mL
